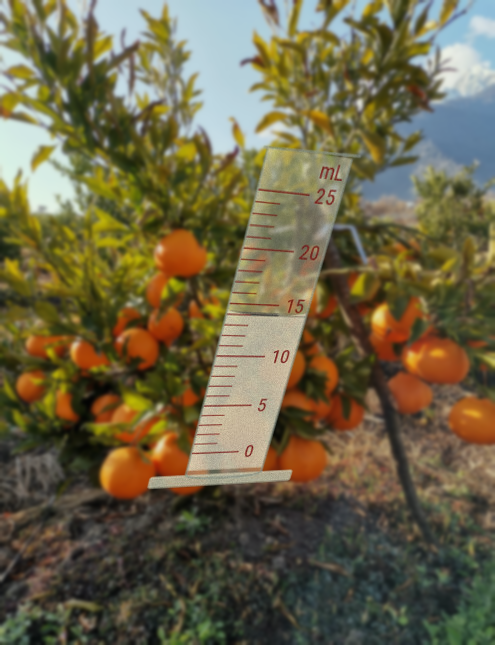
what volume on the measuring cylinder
14 mL
